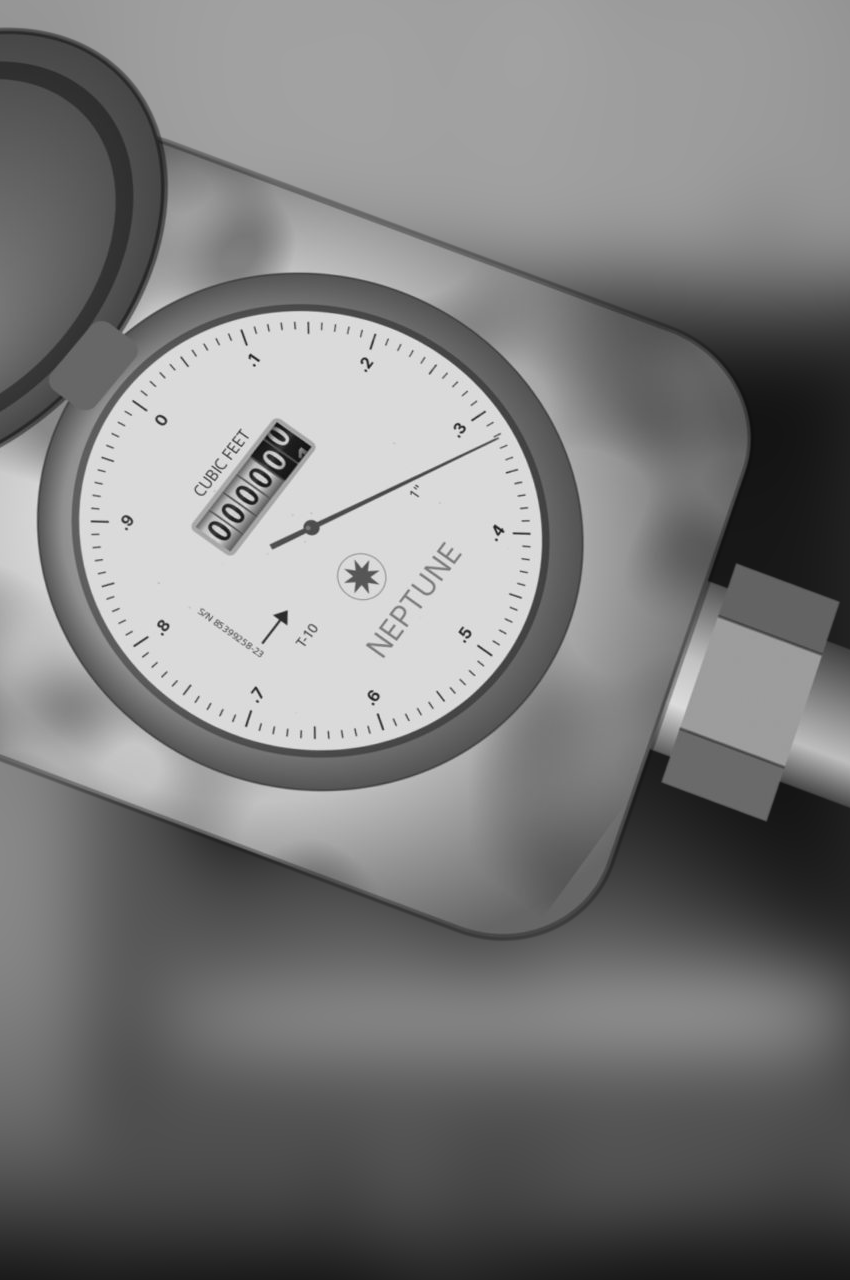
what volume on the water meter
0.32 ft³
